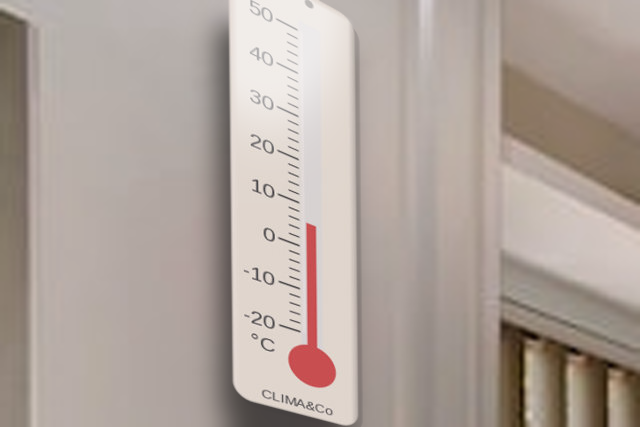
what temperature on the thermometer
6 °C
